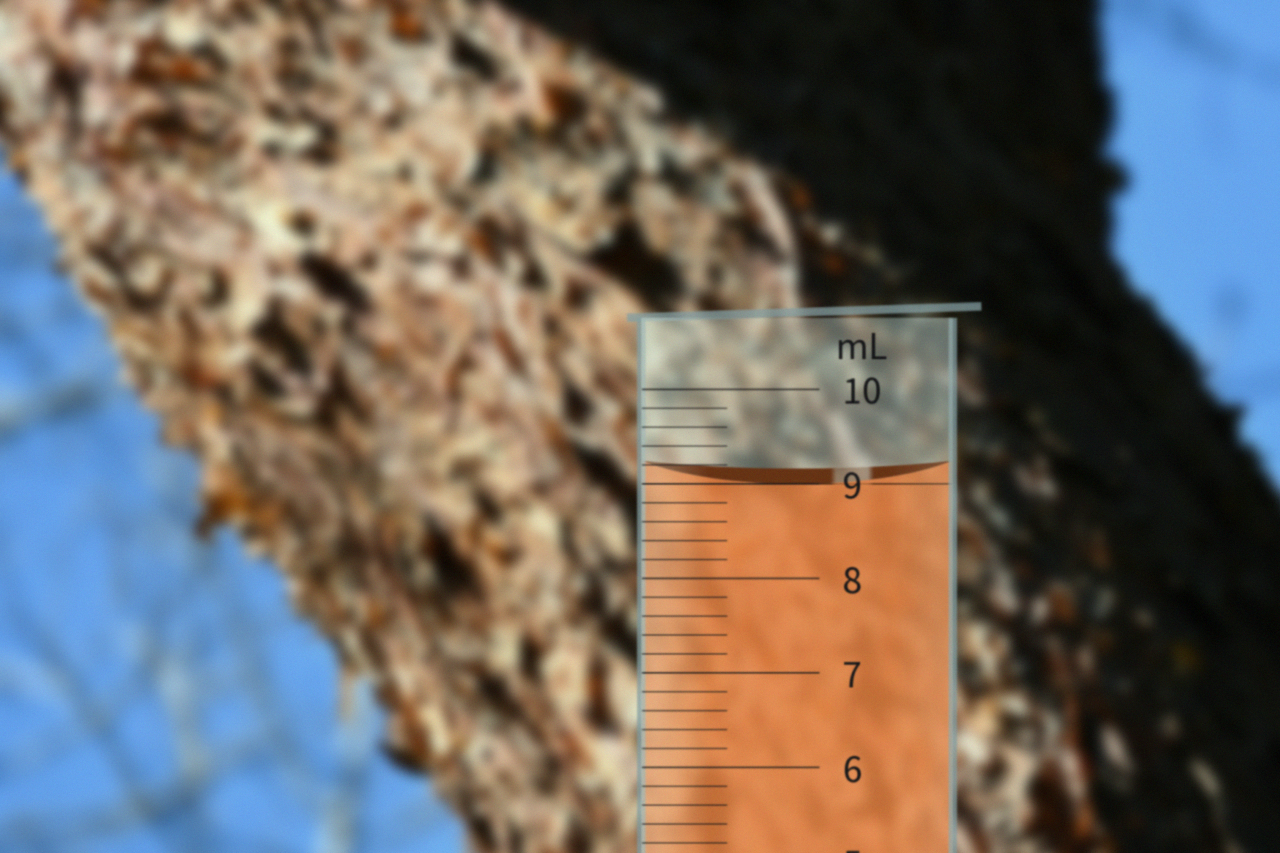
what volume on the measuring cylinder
9 mL
